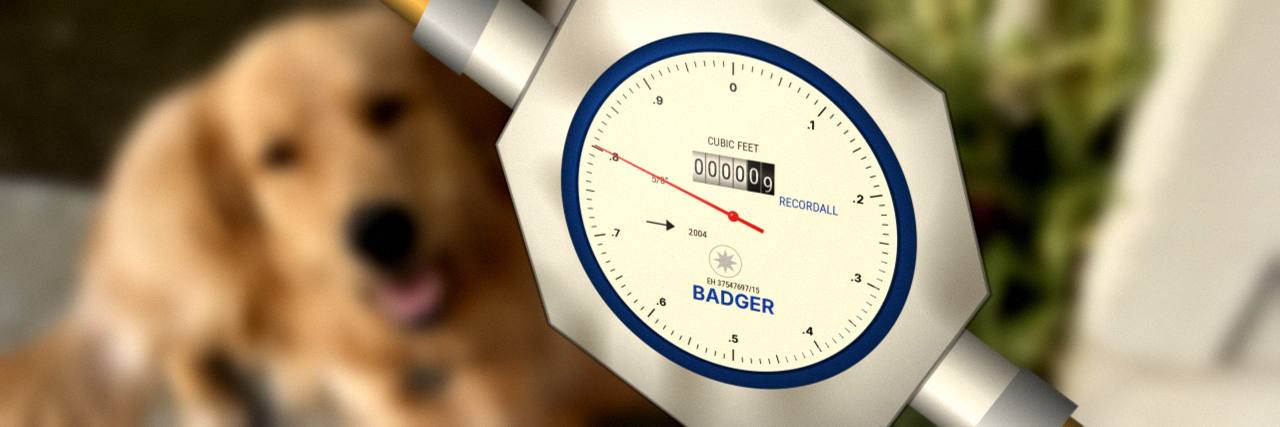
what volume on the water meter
8.80 ft³
